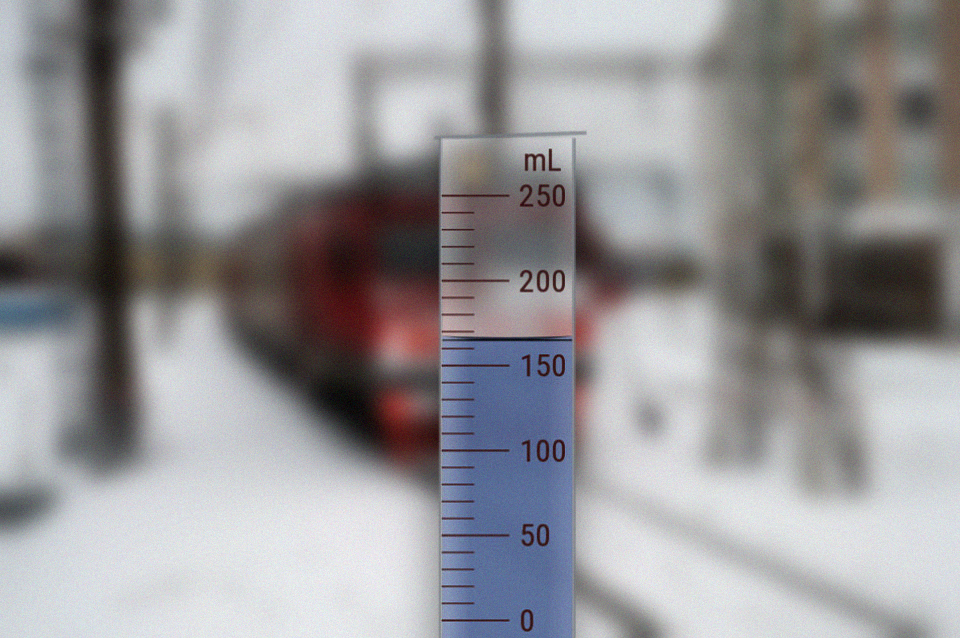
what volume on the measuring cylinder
165 mL
